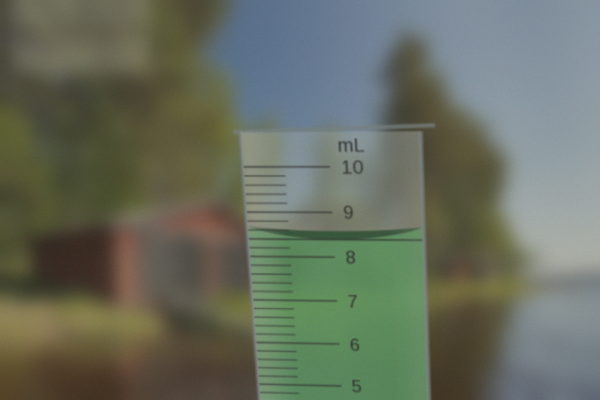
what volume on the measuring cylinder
8.4 mL
